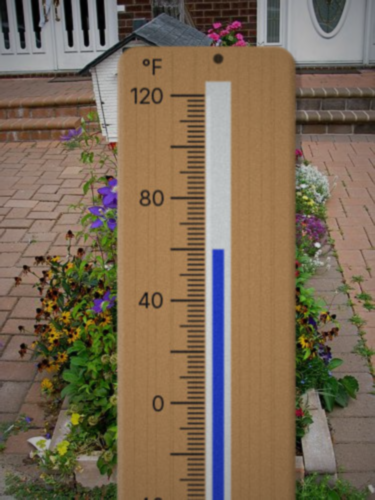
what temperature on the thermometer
60 °F
